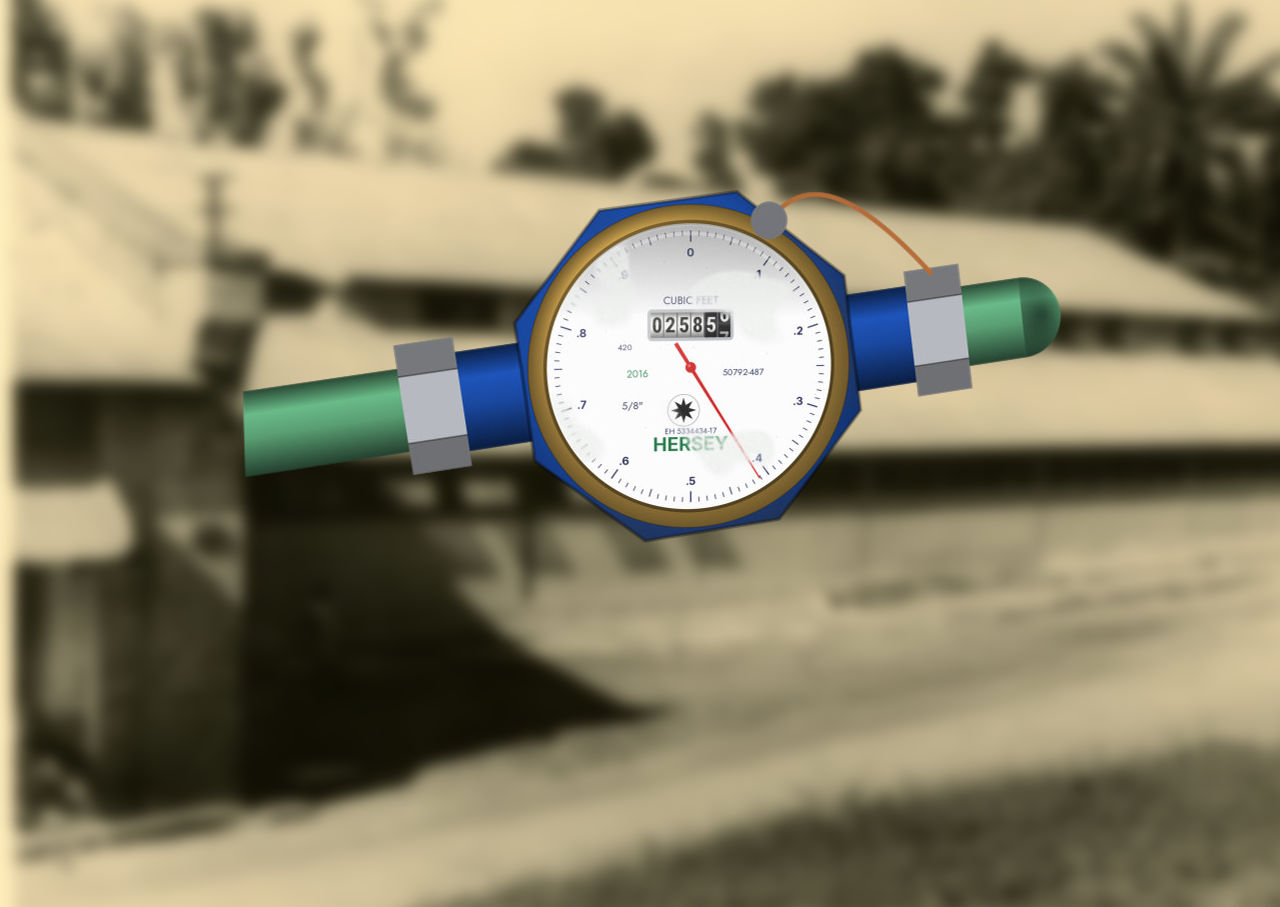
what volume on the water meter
25856.41 ft³
